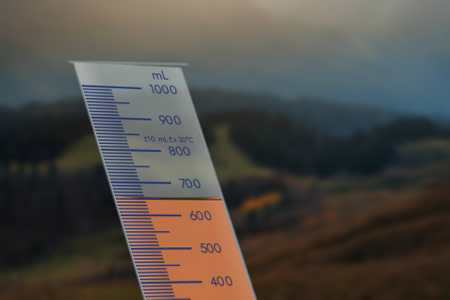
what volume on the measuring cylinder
650 mL
